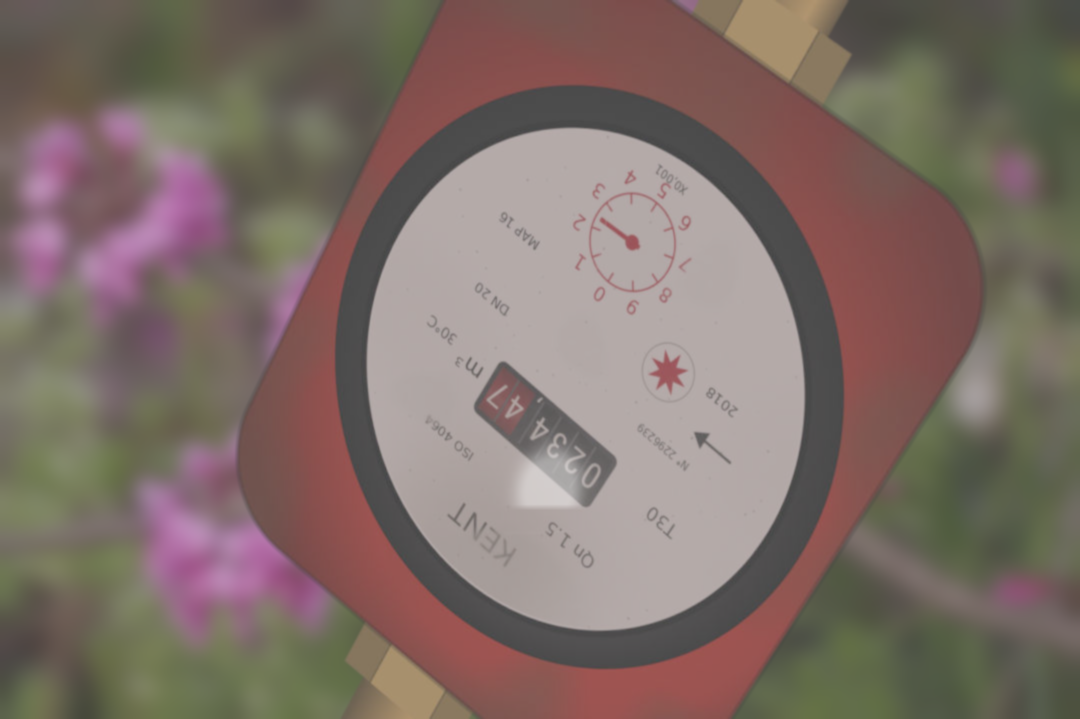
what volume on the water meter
234.472 m³
